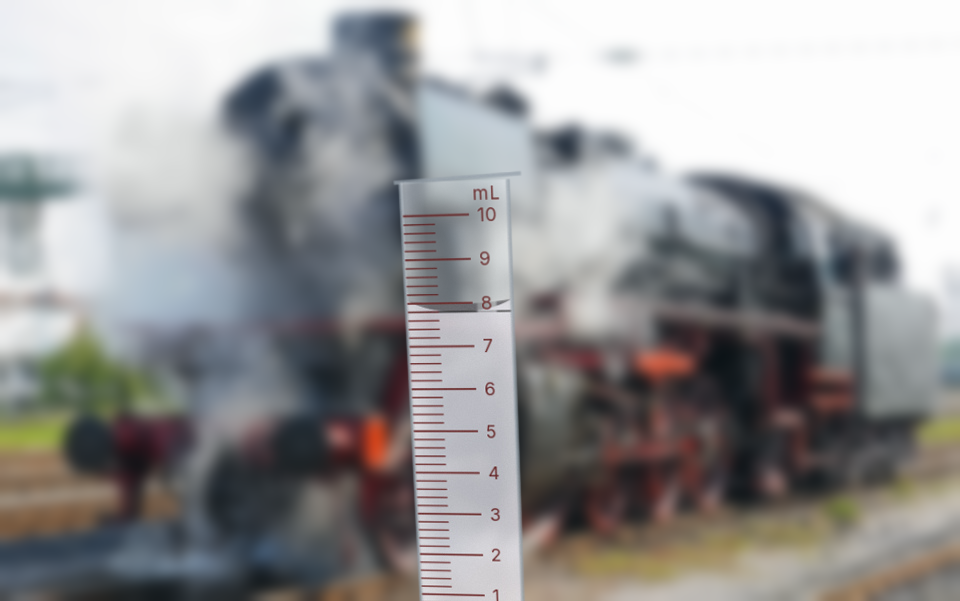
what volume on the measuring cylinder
7.8 mL
